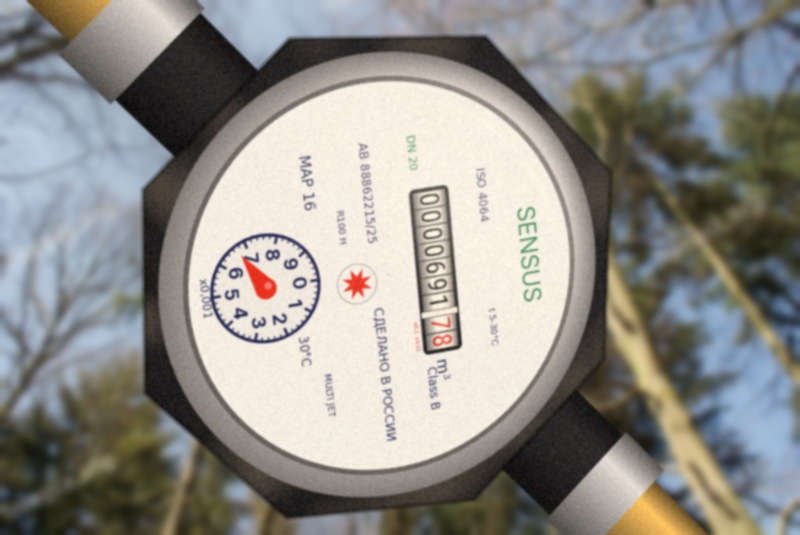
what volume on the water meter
691.786 m³
